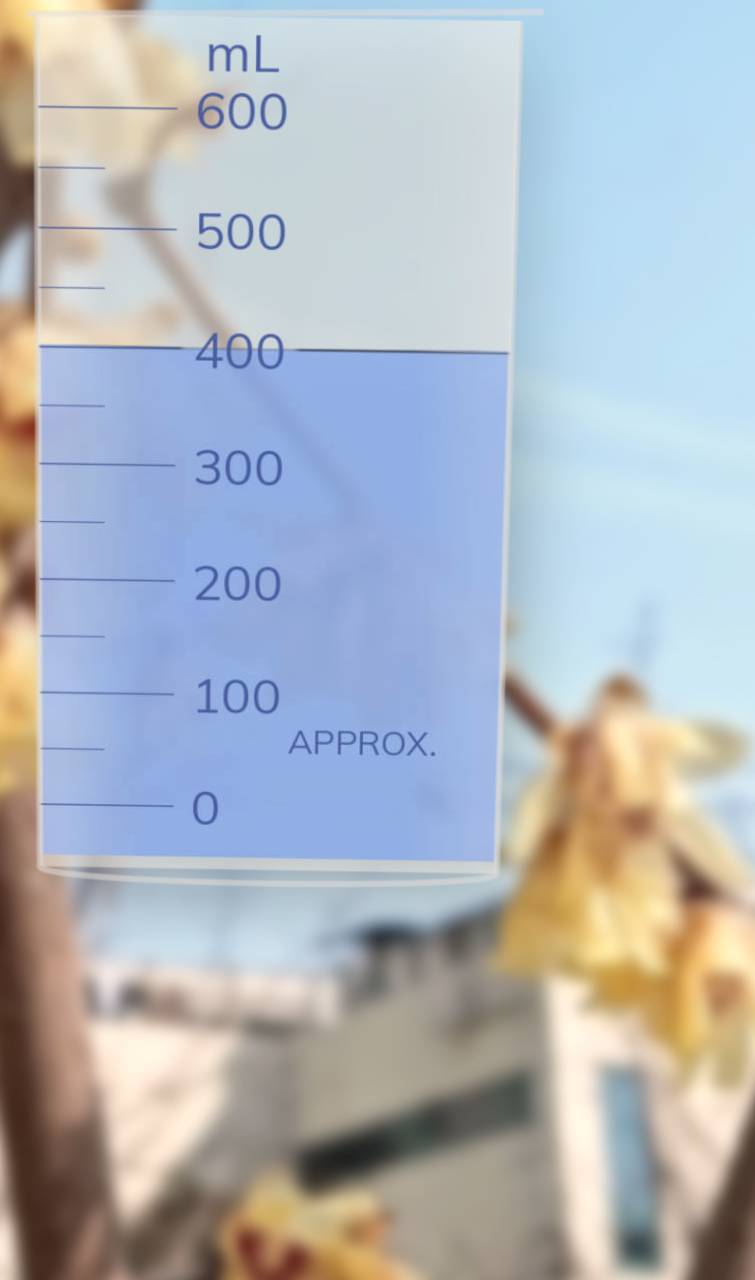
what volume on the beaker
400 mL
